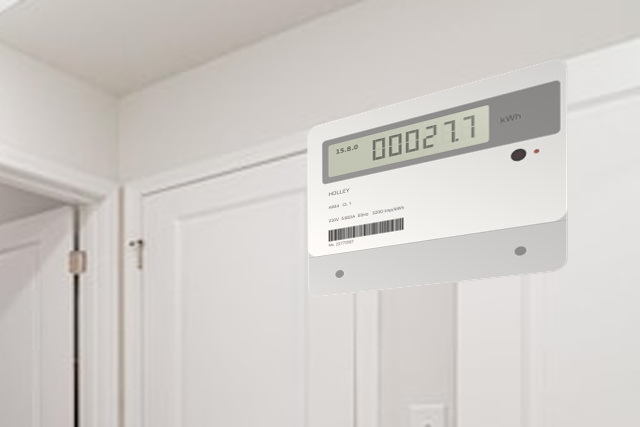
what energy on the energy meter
27.7 kWh
